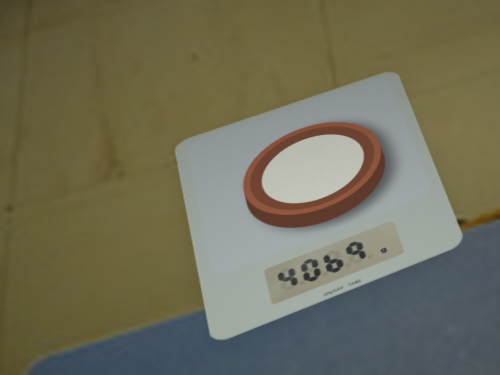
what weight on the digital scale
4069 g
